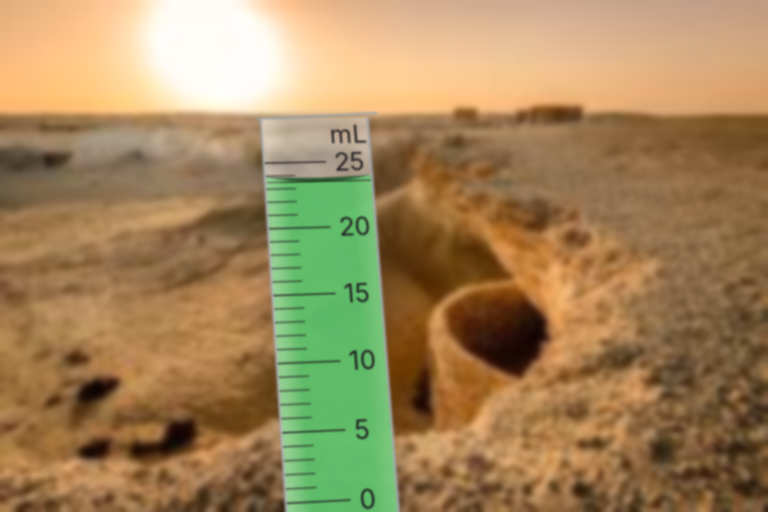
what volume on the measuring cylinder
23.5 mL
